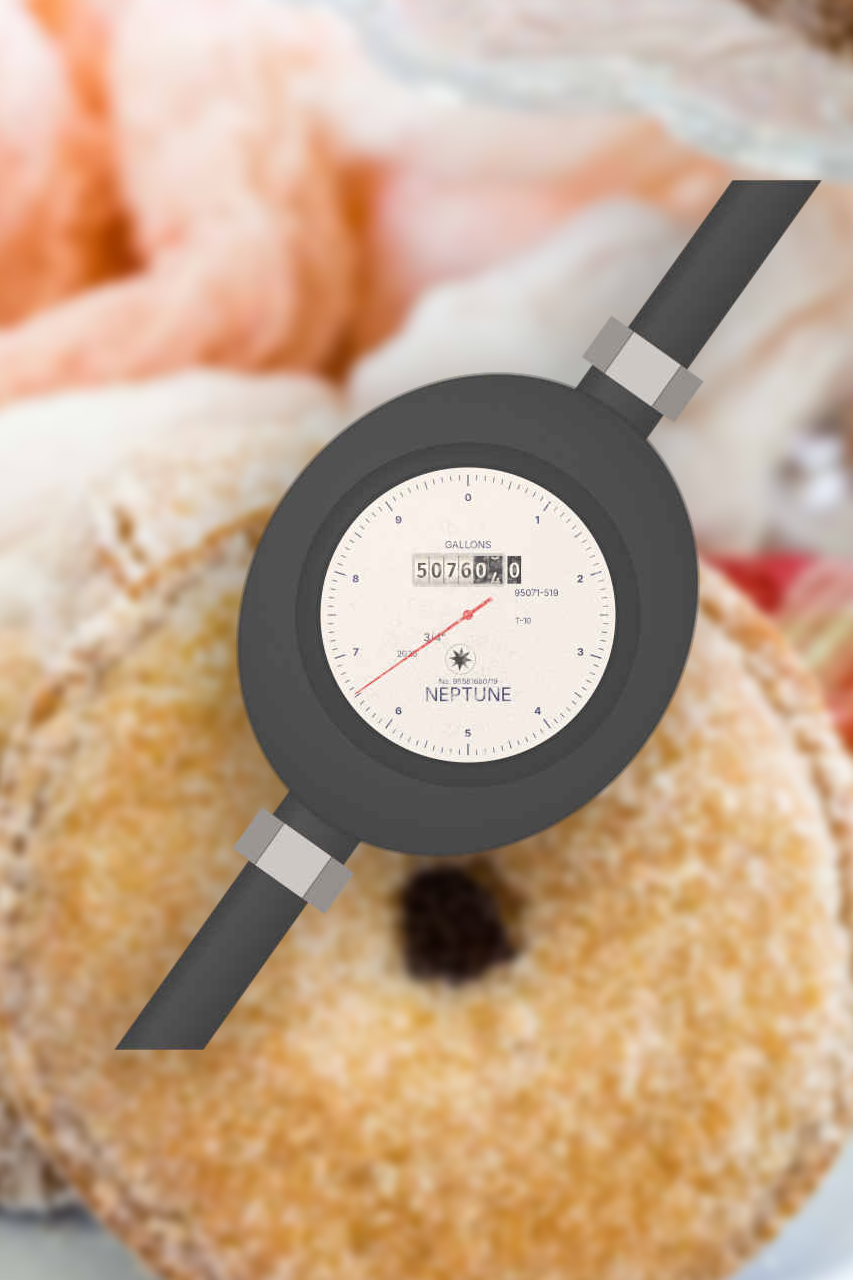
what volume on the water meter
5076036.5 gal
